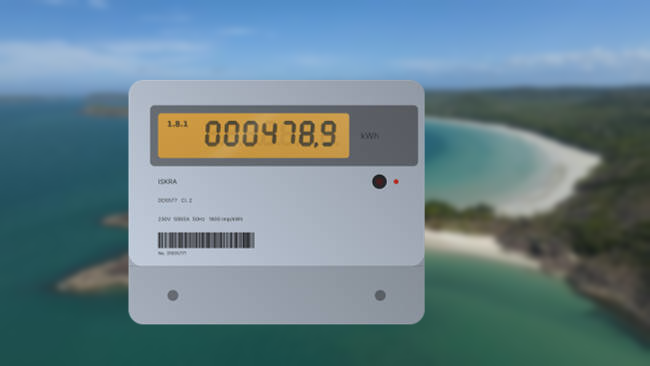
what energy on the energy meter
478.9 kWh
